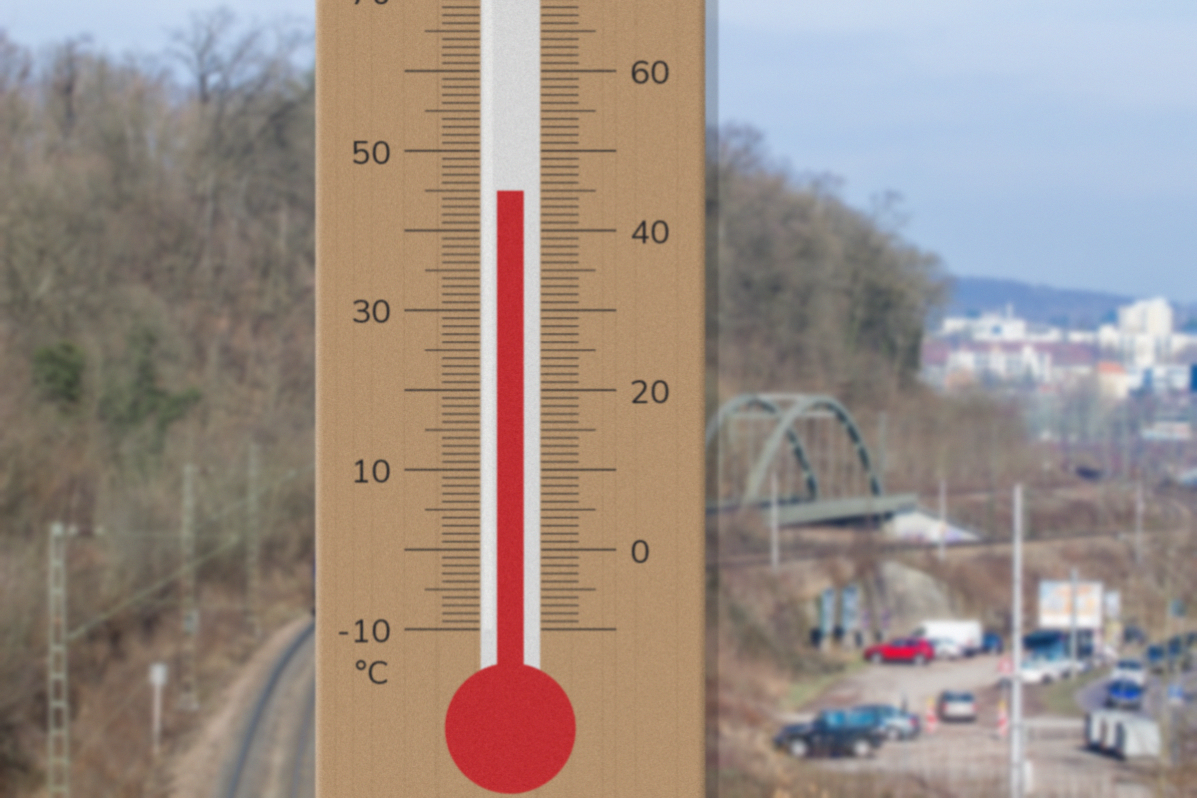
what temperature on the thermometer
45 °C
